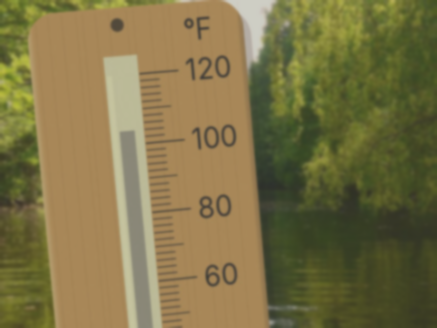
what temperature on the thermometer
104 °F
